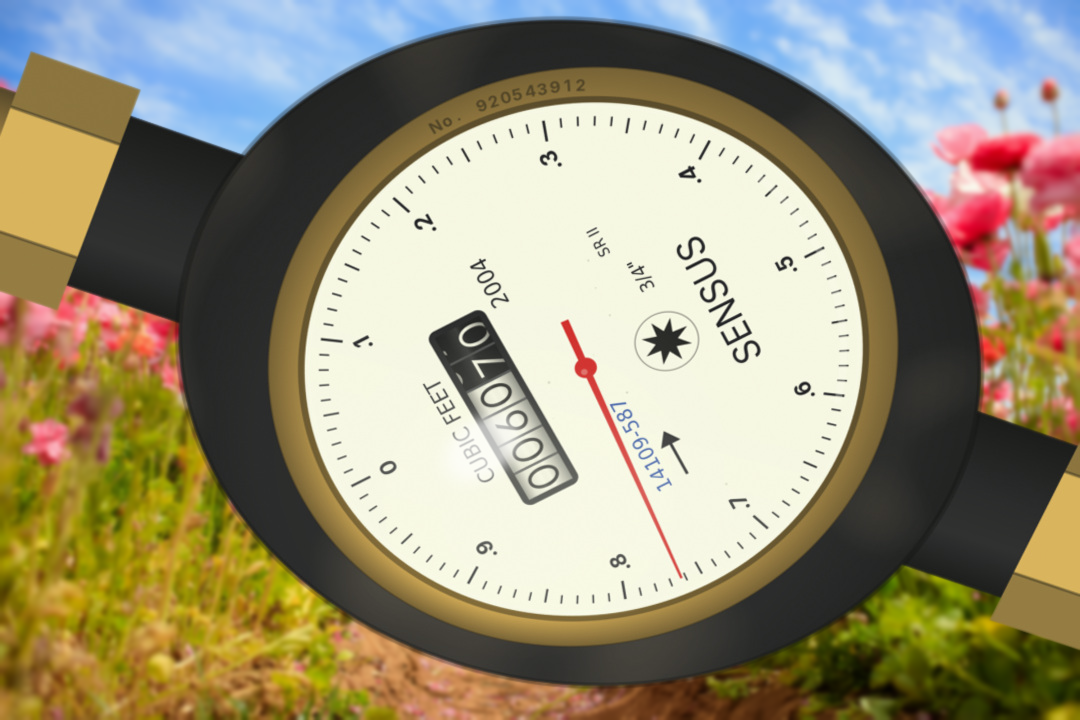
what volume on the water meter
6069.76 ft³
